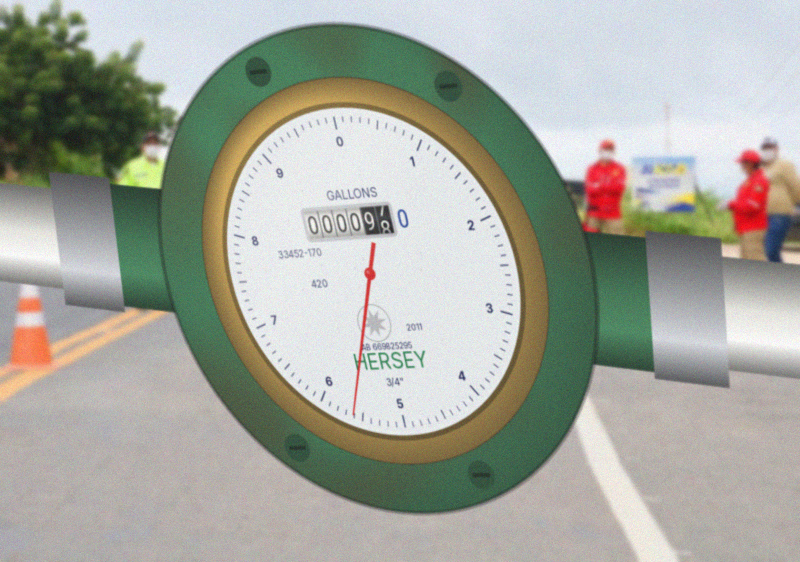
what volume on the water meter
975.6 gal
